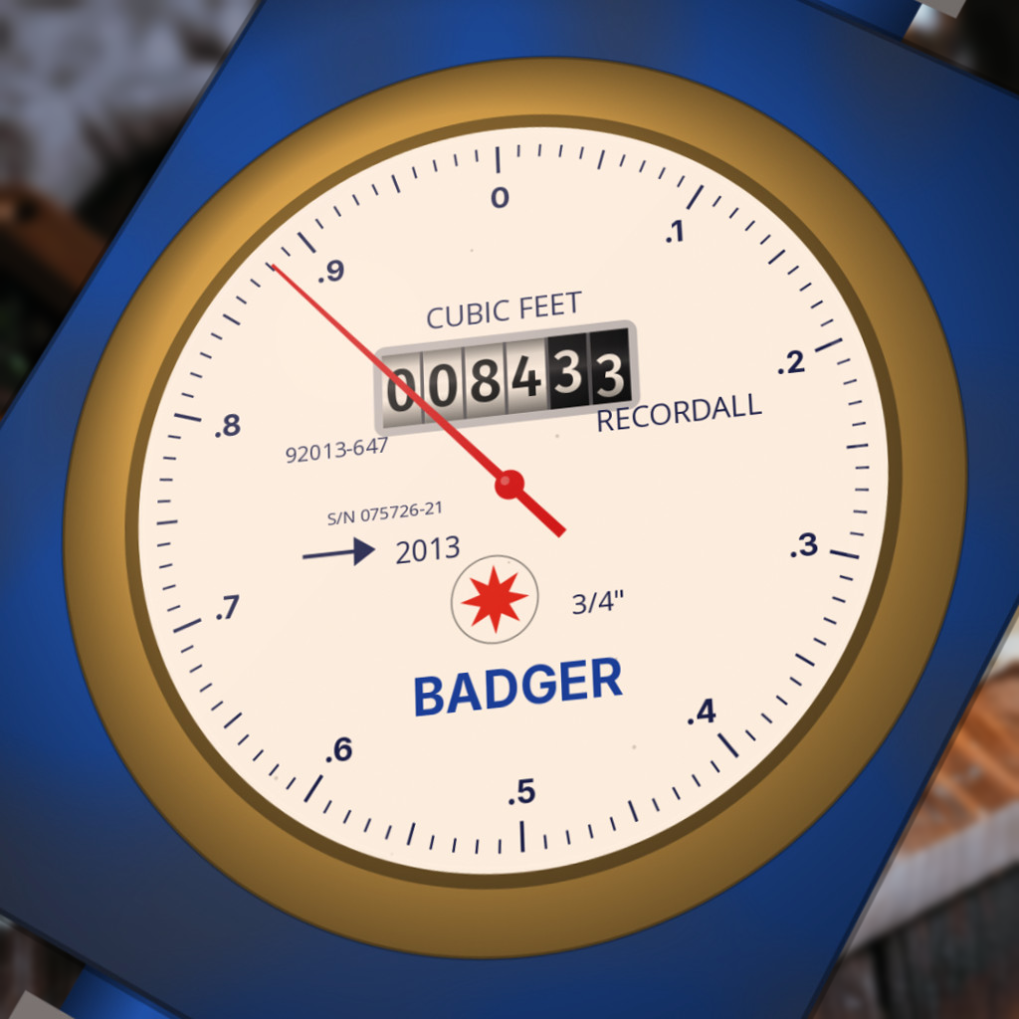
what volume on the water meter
8432.88 ft³
